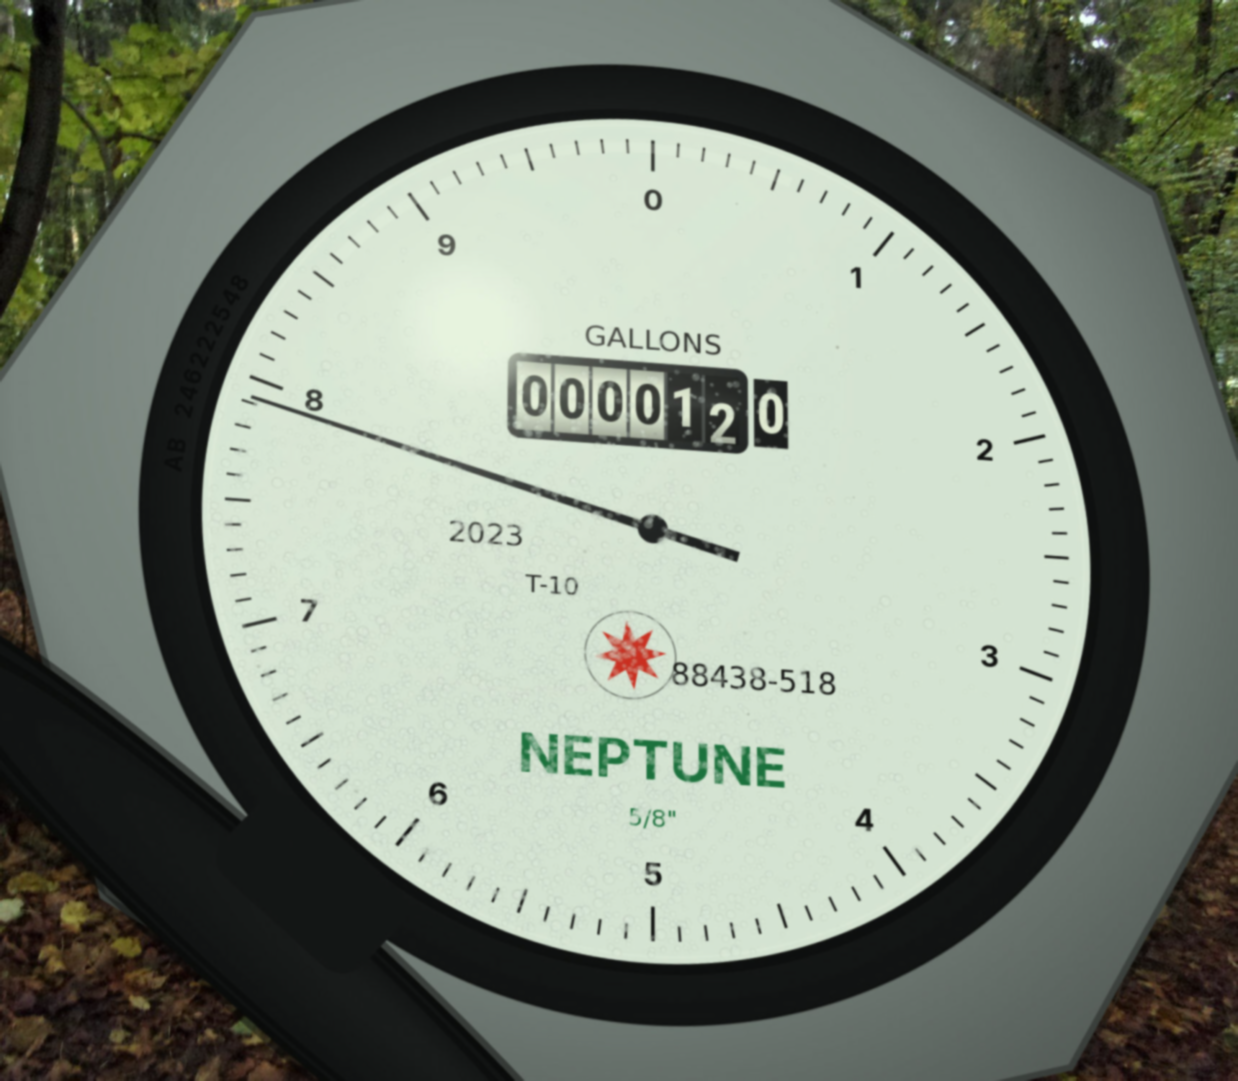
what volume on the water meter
117.9 gal
